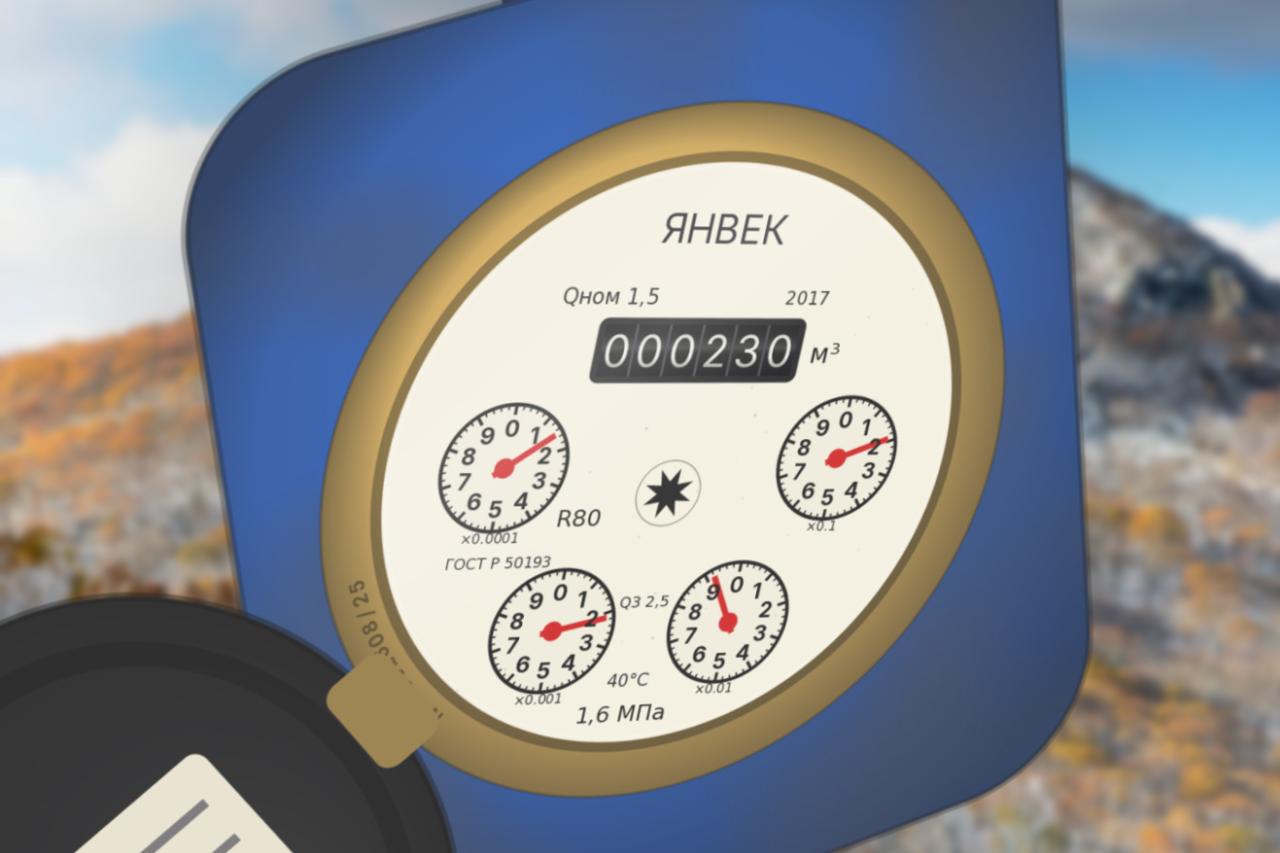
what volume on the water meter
230.1921 m³
